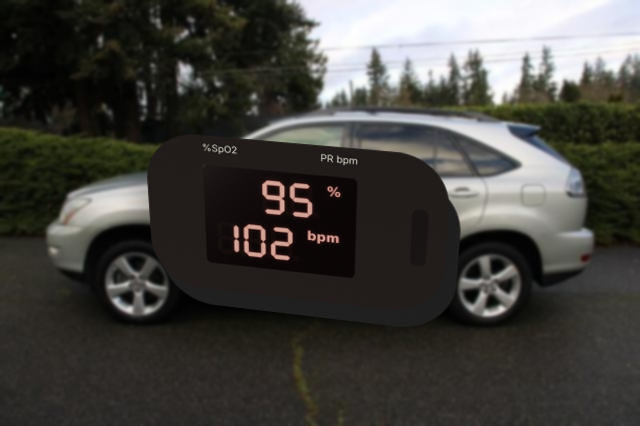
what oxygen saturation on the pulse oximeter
95 %
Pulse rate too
102 bpm
